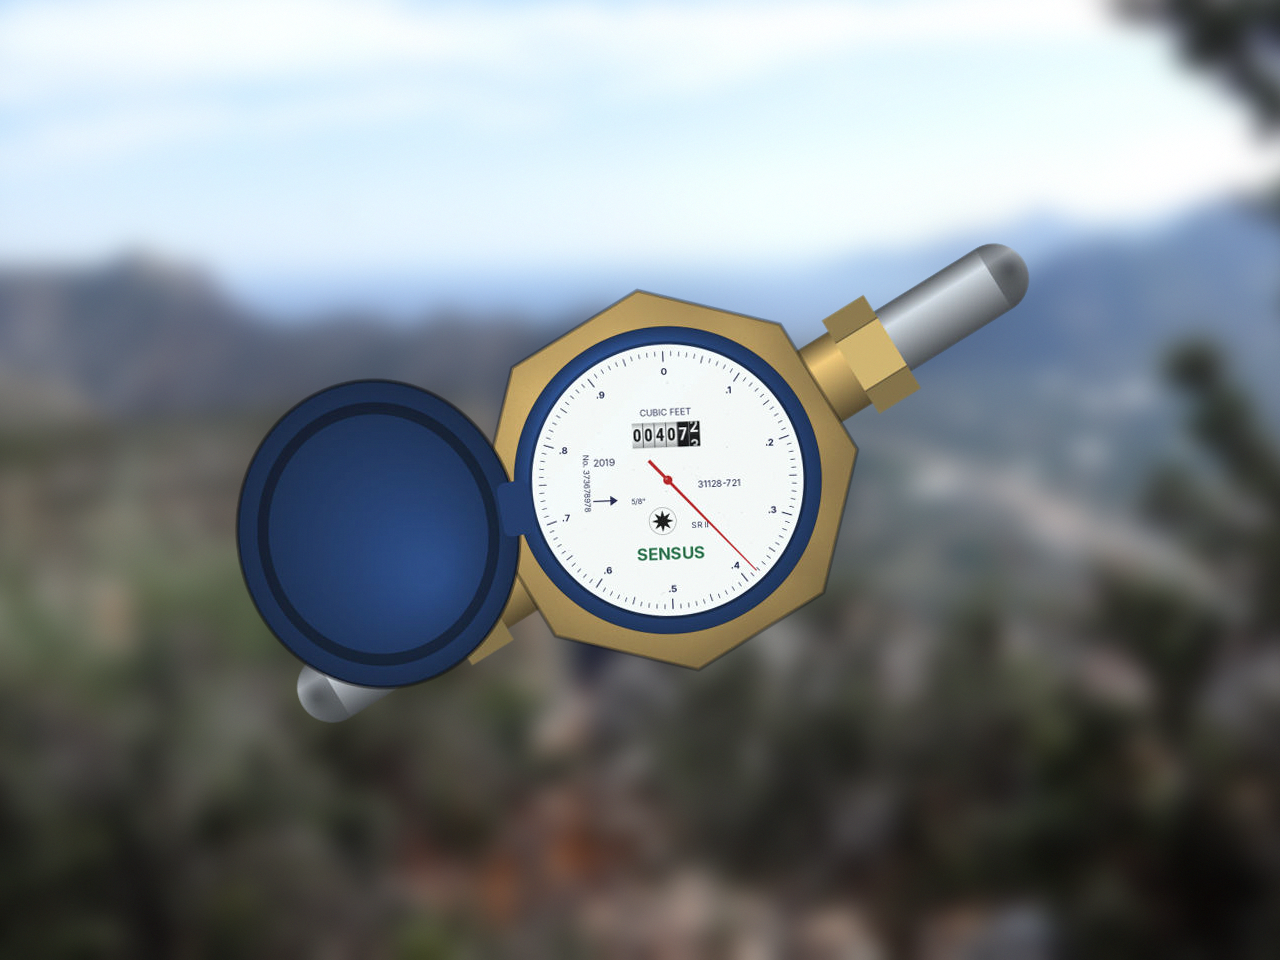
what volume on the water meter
4072.38 ft³
